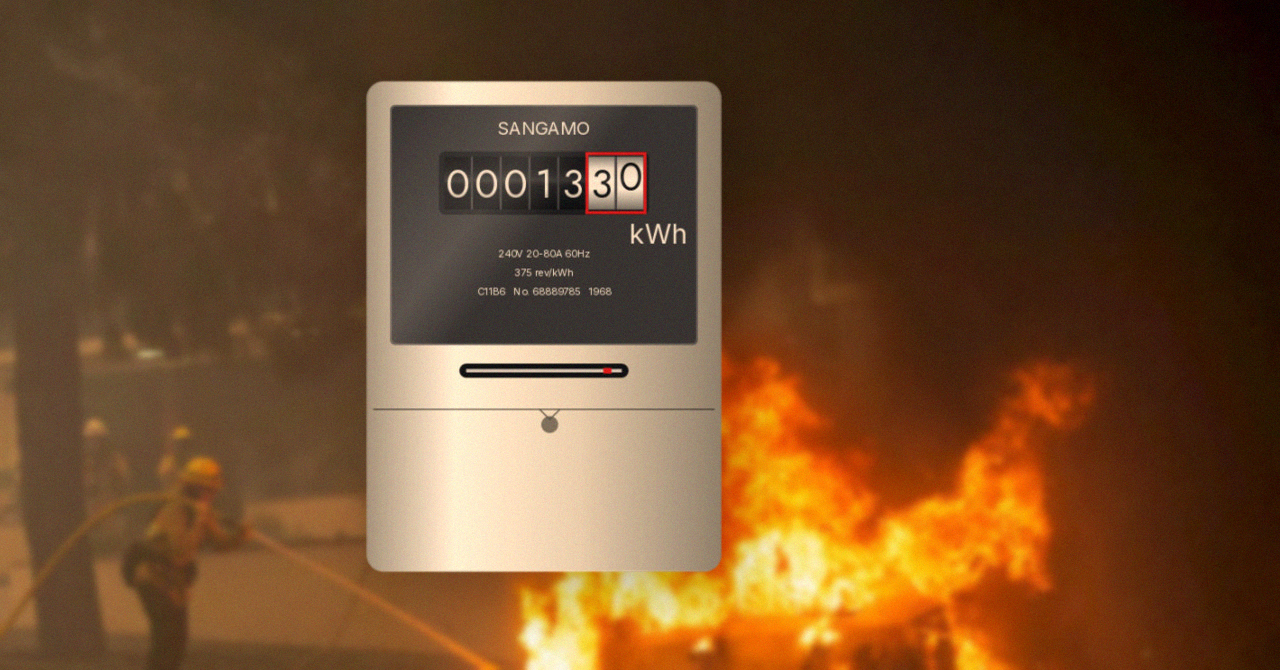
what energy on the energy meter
13.30 kWh
